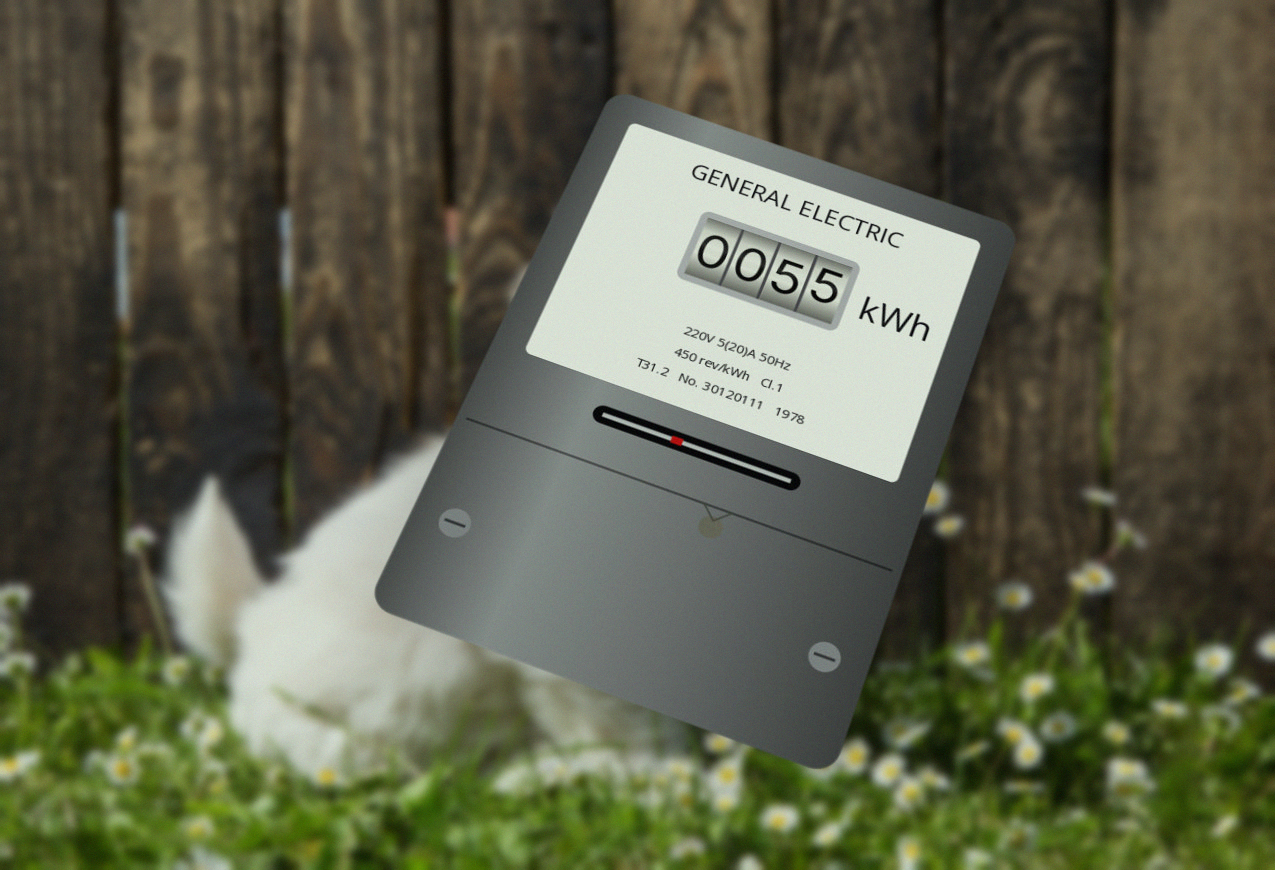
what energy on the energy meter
55 kWh
